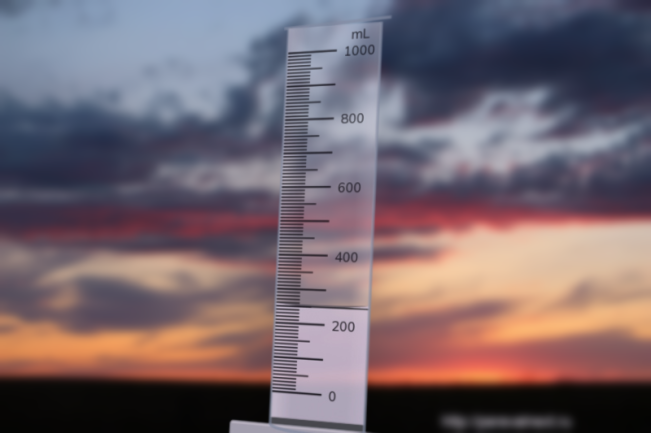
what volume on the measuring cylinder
250 mL
